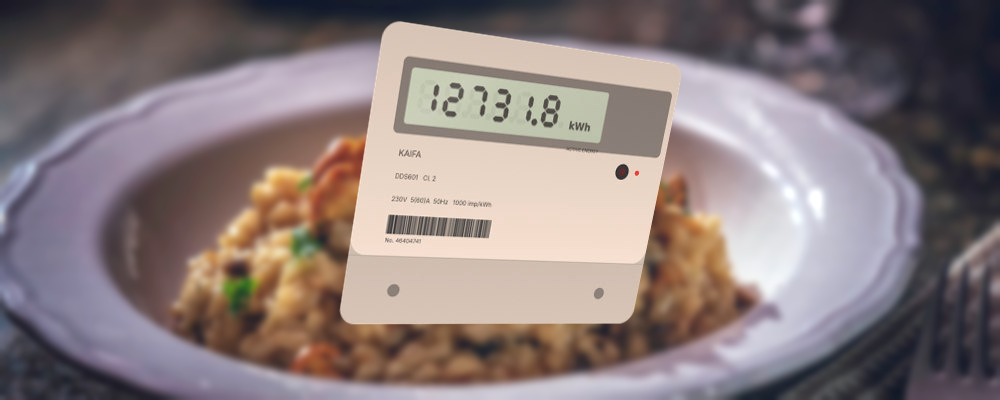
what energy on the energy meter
12731.8 kWh
